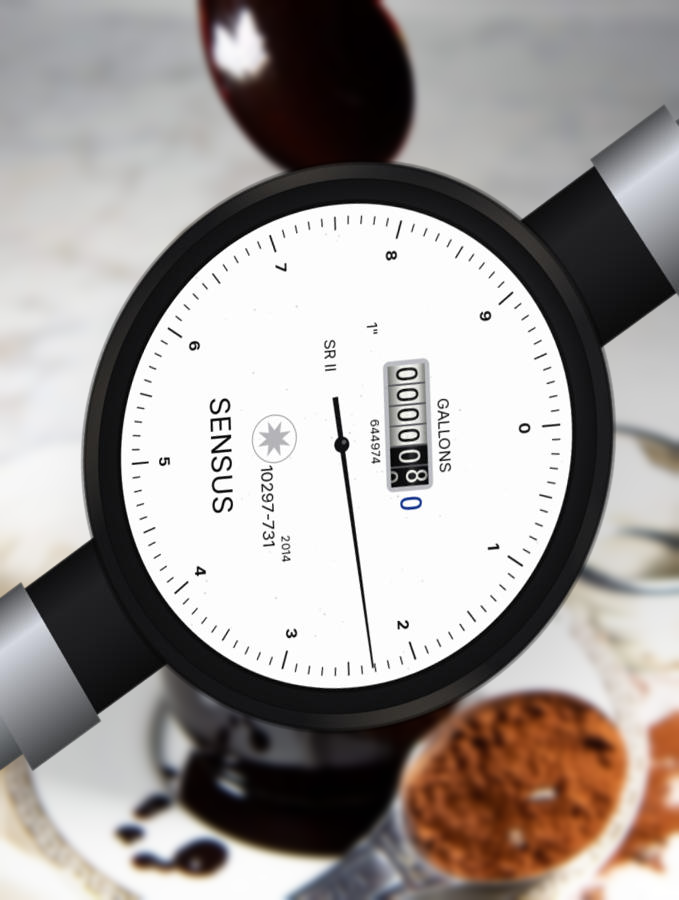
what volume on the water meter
82.3 gal
